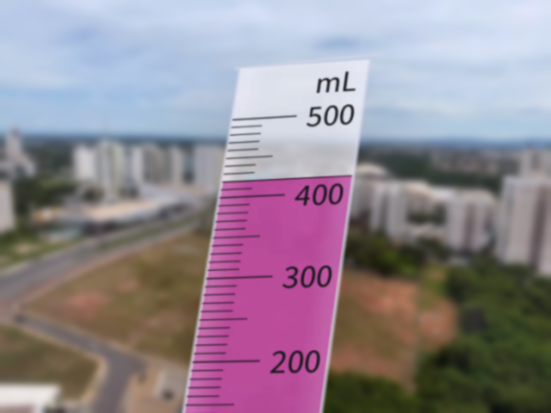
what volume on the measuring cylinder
420 mL
